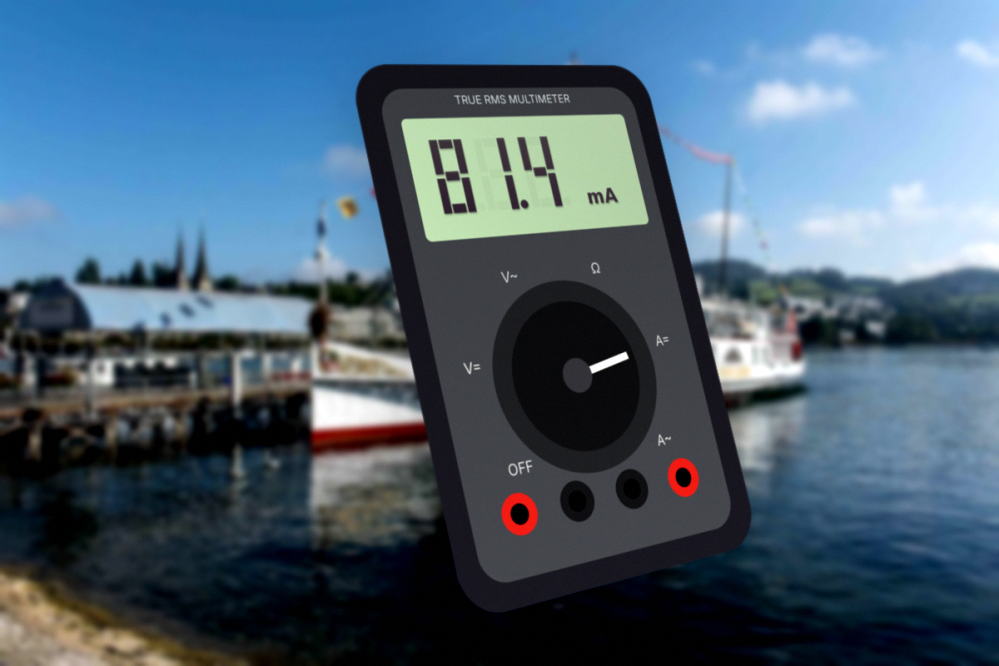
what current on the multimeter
81.4 mA
